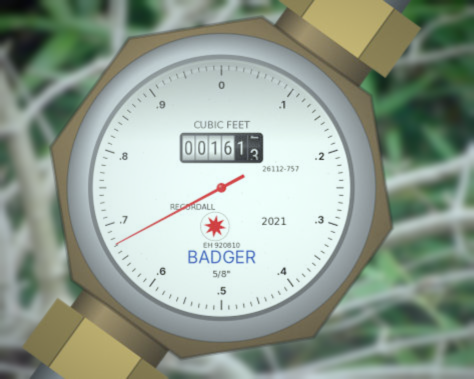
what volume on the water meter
1612.67 ft³
